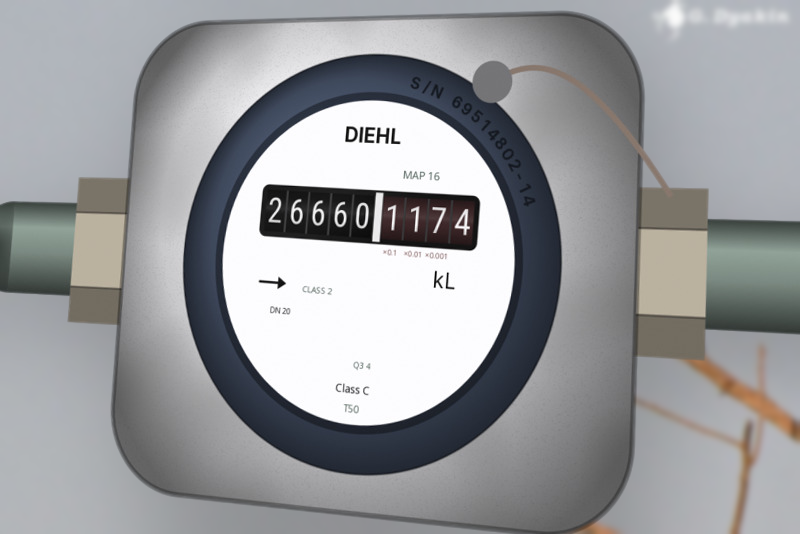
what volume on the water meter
26660.1174 kL
